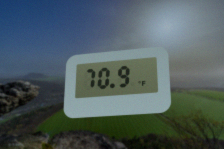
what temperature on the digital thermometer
70.9 °F
